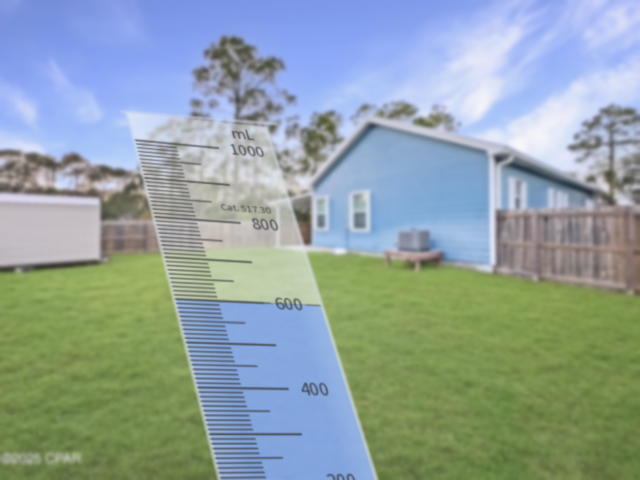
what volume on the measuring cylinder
600 mL
